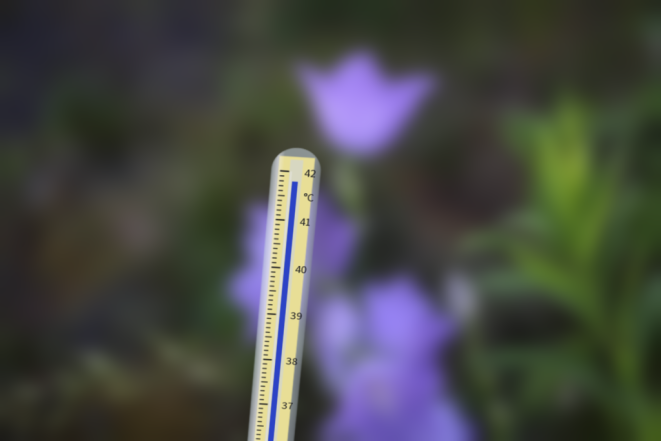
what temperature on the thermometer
41.8 °C
